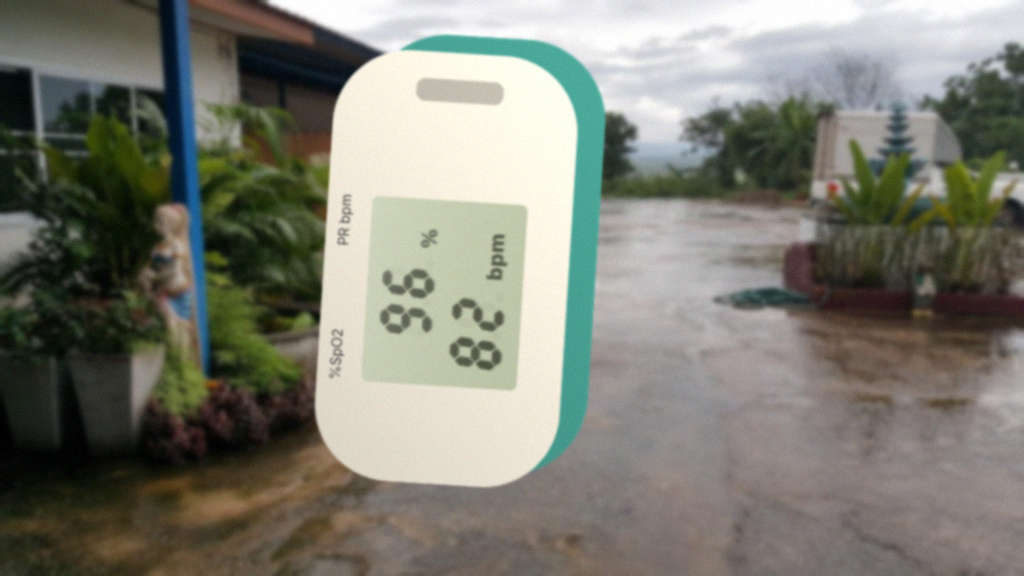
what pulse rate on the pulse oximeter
82 bpm
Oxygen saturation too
96 %
